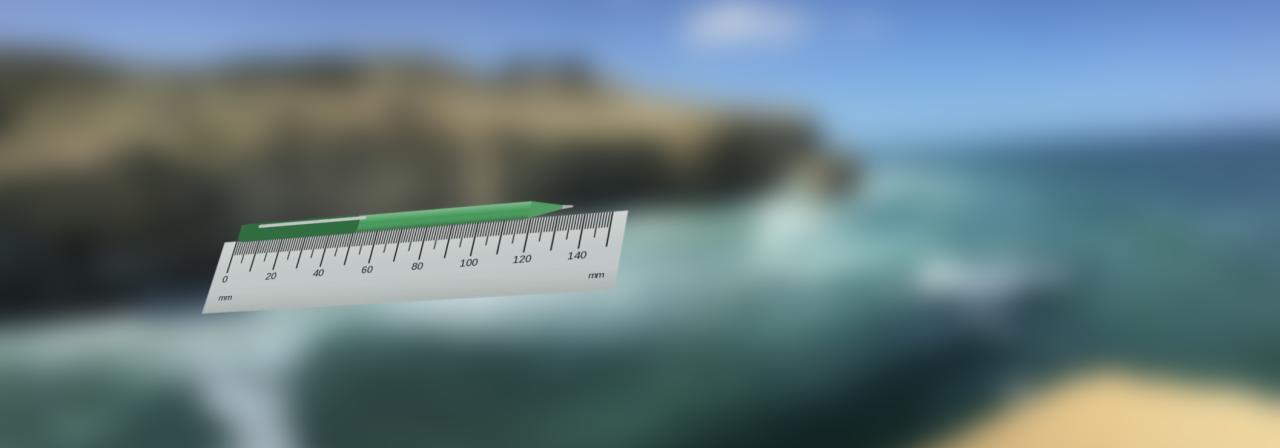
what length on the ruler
135 mm
